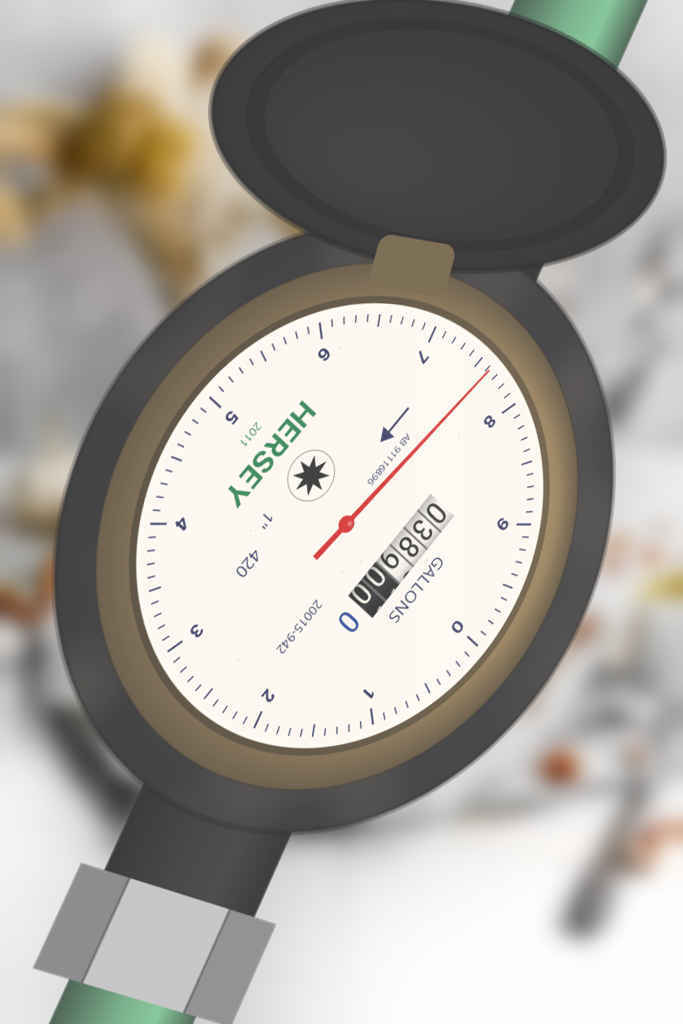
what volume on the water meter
388997.6 gal
